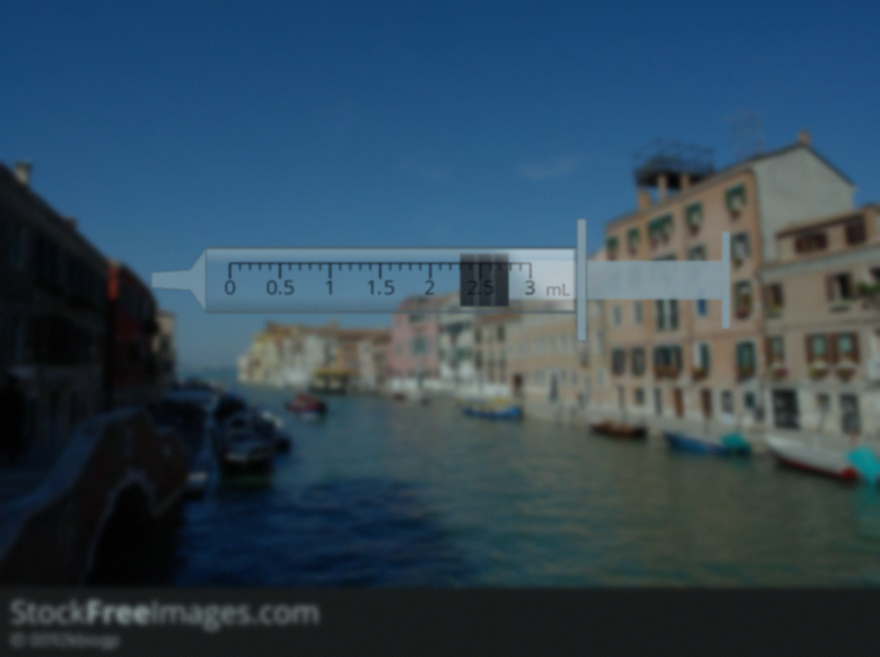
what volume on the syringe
2.3 mL
